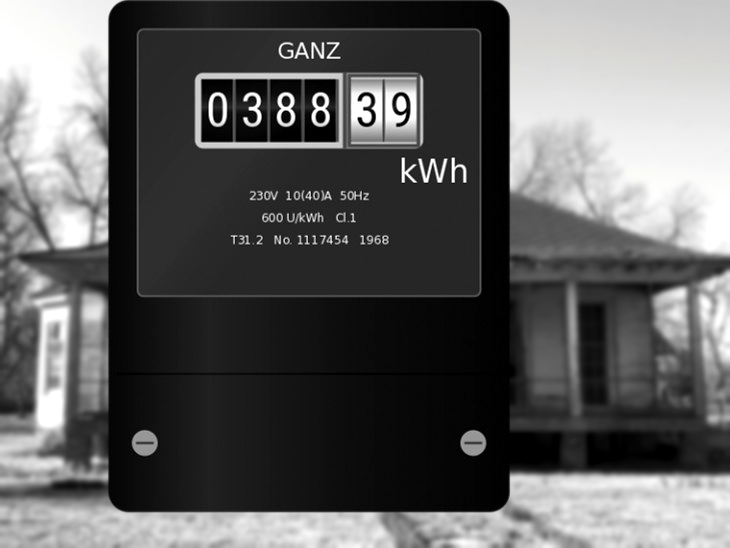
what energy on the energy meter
388.39 kWh
